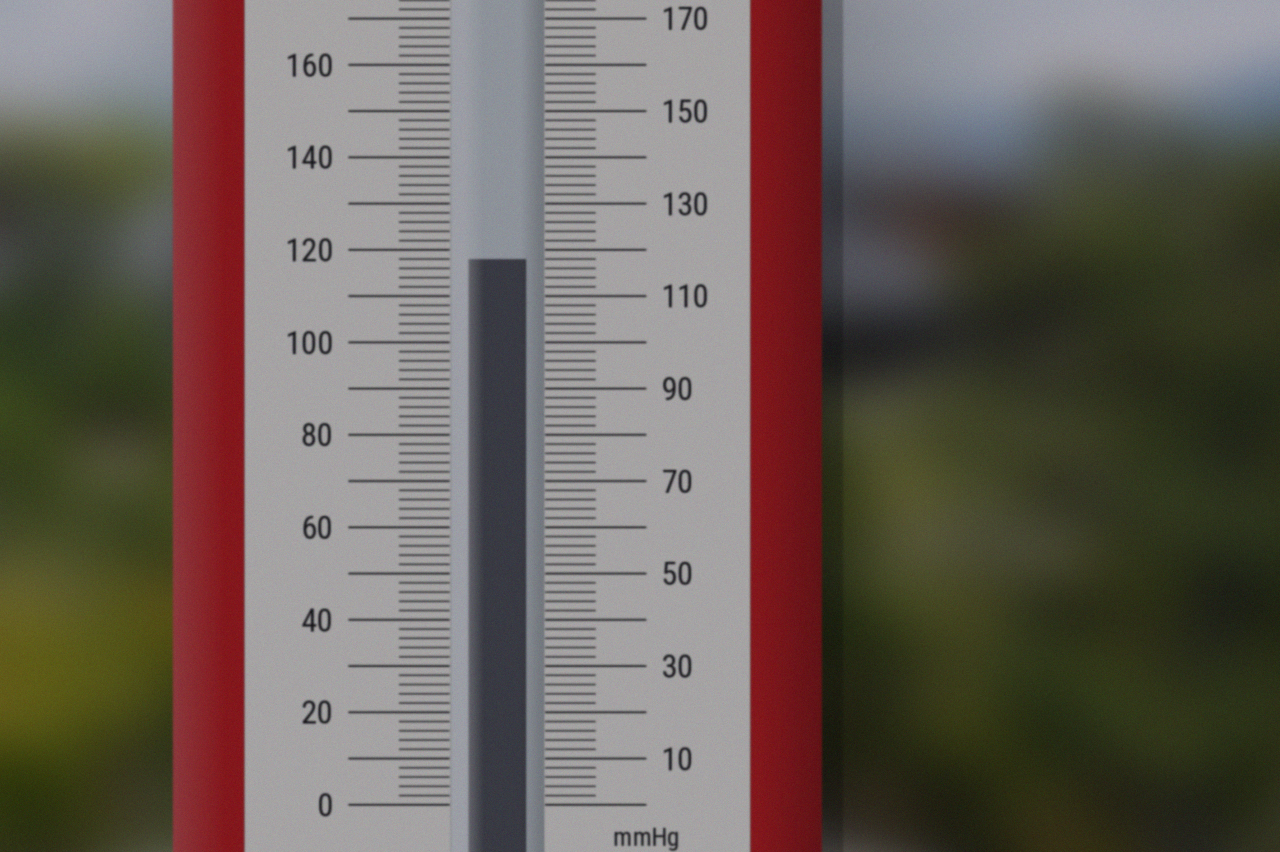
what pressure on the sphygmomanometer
118 mmHg
